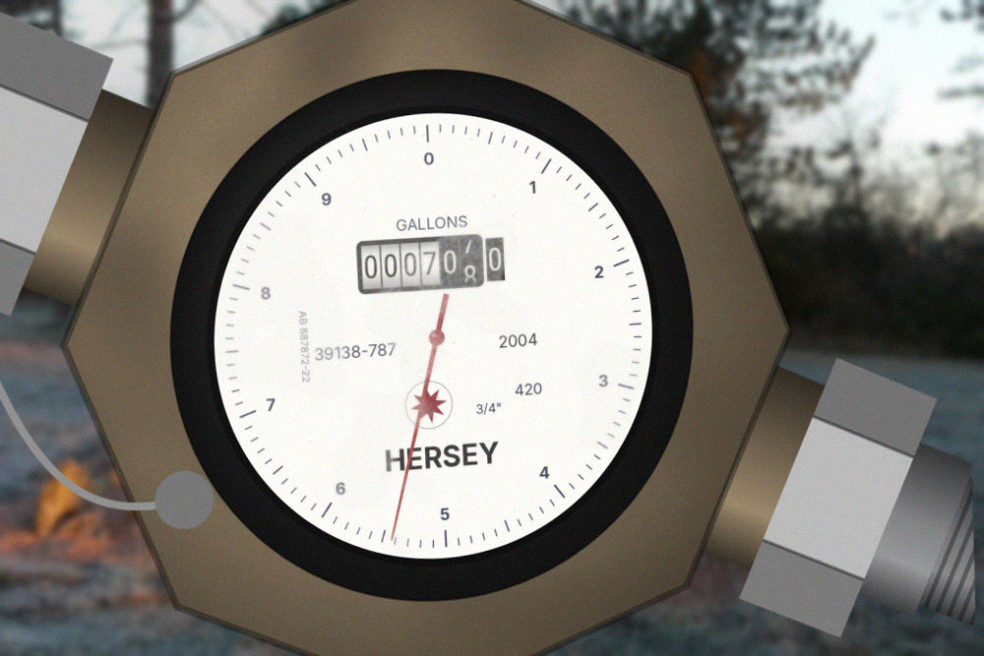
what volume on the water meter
7075.4 gal
